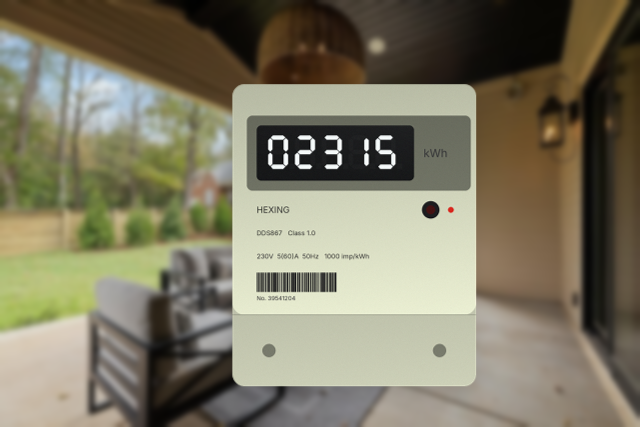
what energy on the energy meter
2315 kWh
